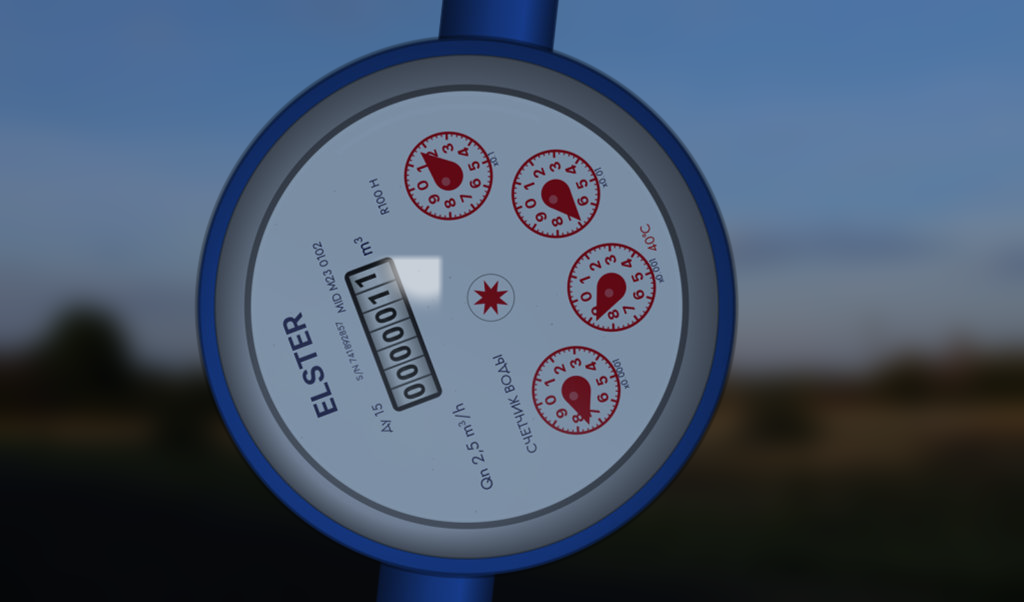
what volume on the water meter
11.1687 m³
